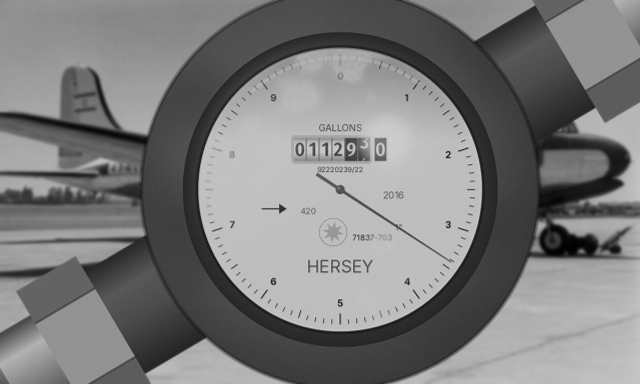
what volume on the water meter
112933.4 gal
